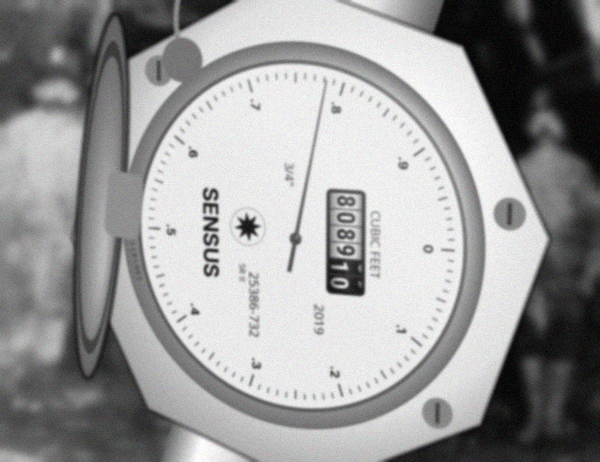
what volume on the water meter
808909.78 ft³
